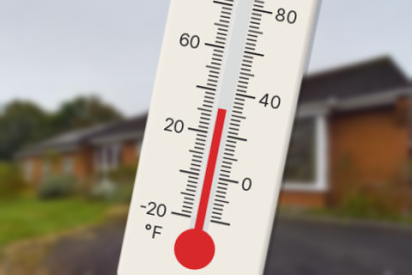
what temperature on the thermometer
32 °F
